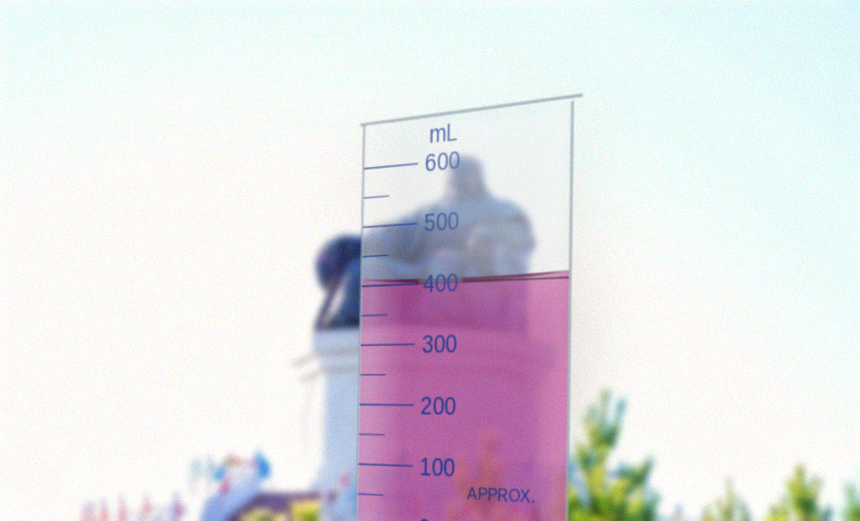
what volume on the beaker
400 mL
